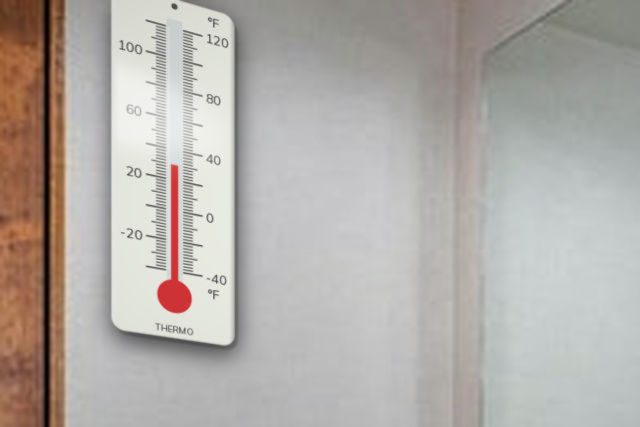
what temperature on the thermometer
30 °F
